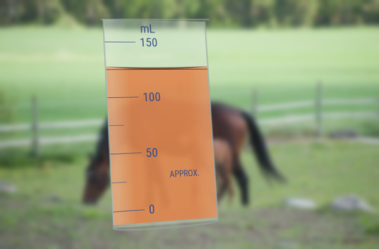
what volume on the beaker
125 mL
